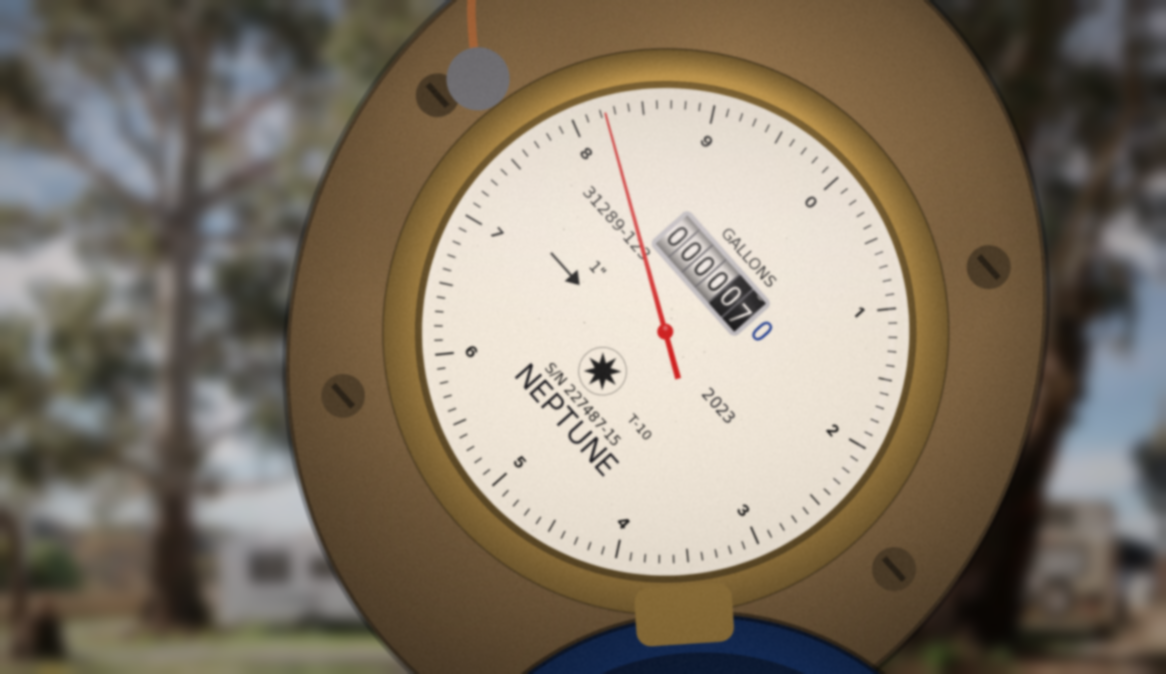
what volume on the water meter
68.2 gal
